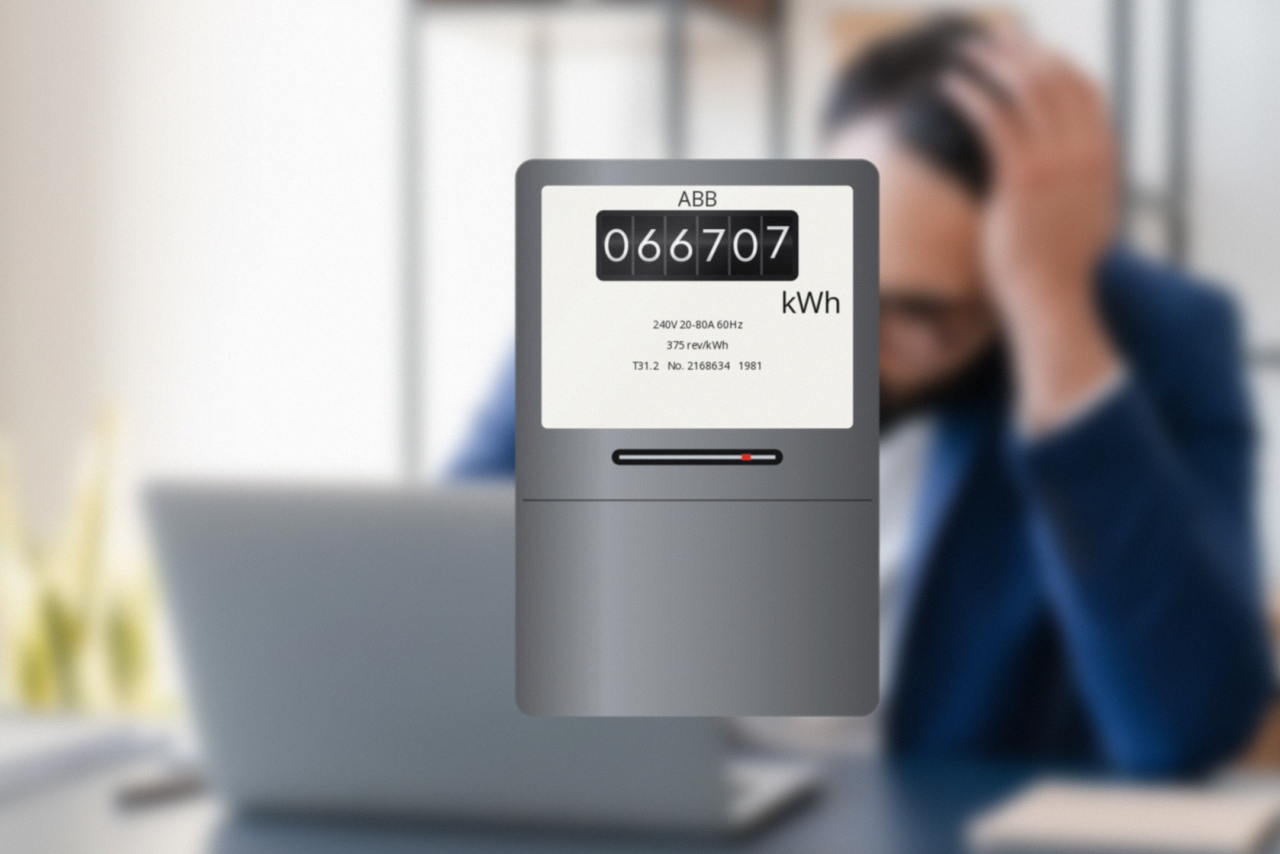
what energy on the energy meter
66707 kWh
